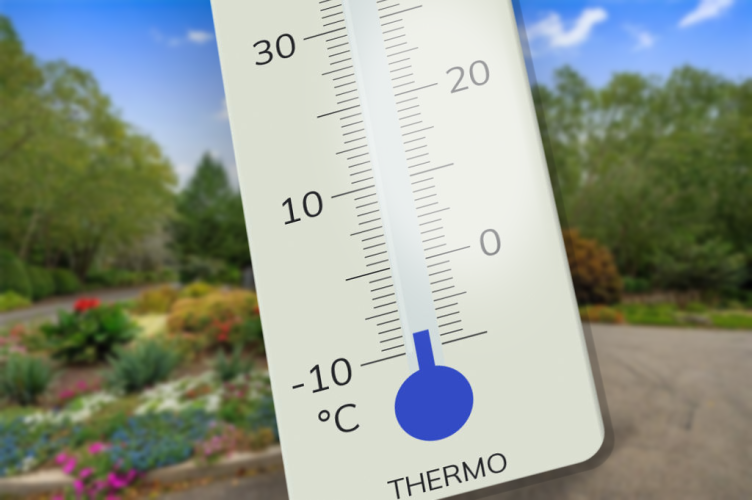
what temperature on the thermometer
-8 °C
